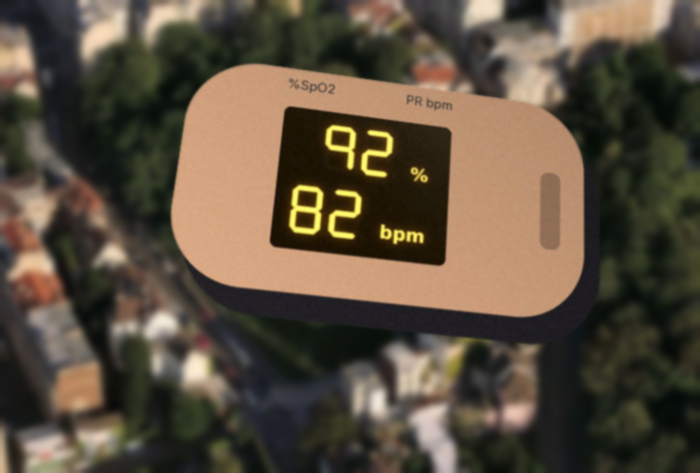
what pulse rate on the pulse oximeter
82 bpm
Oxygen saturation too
92 %
